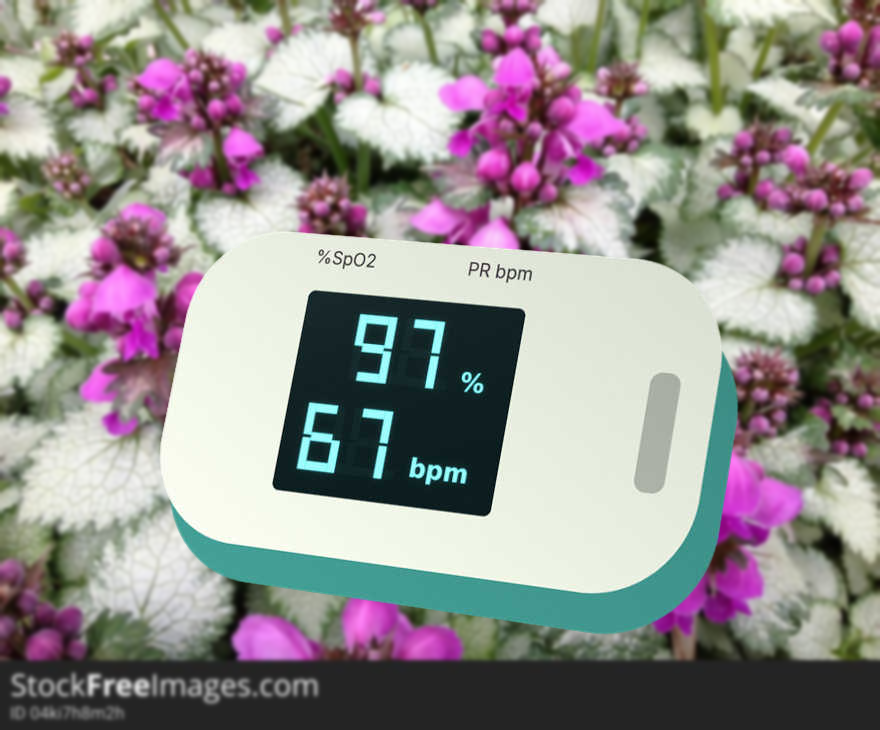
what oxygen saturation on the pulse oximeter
97 %
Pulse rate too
67 bpm
